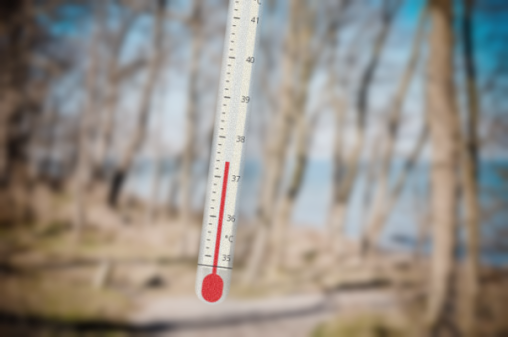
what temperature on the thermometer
37.4 °C
